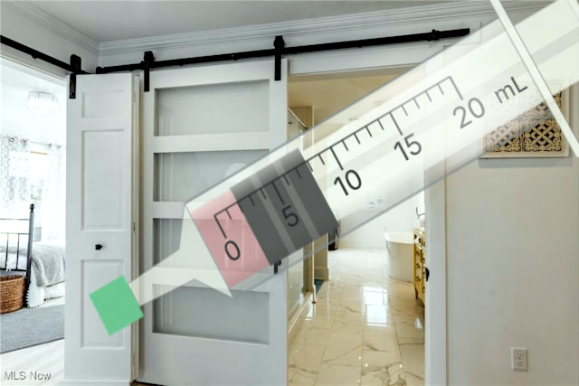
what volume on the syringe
2 mL
